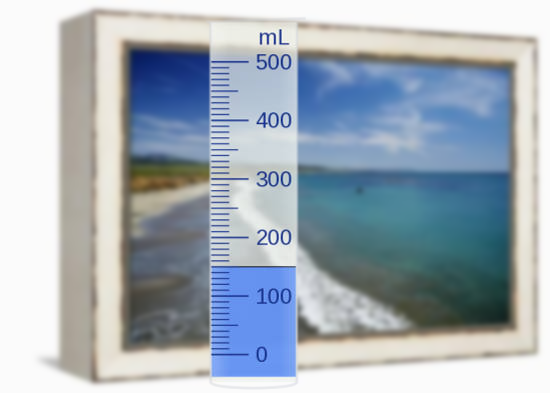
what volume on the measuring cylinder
150 mL
